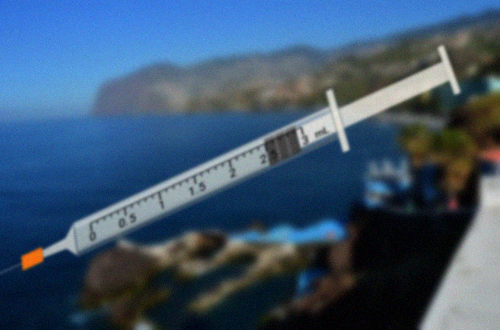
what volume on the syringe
2.5 mL
